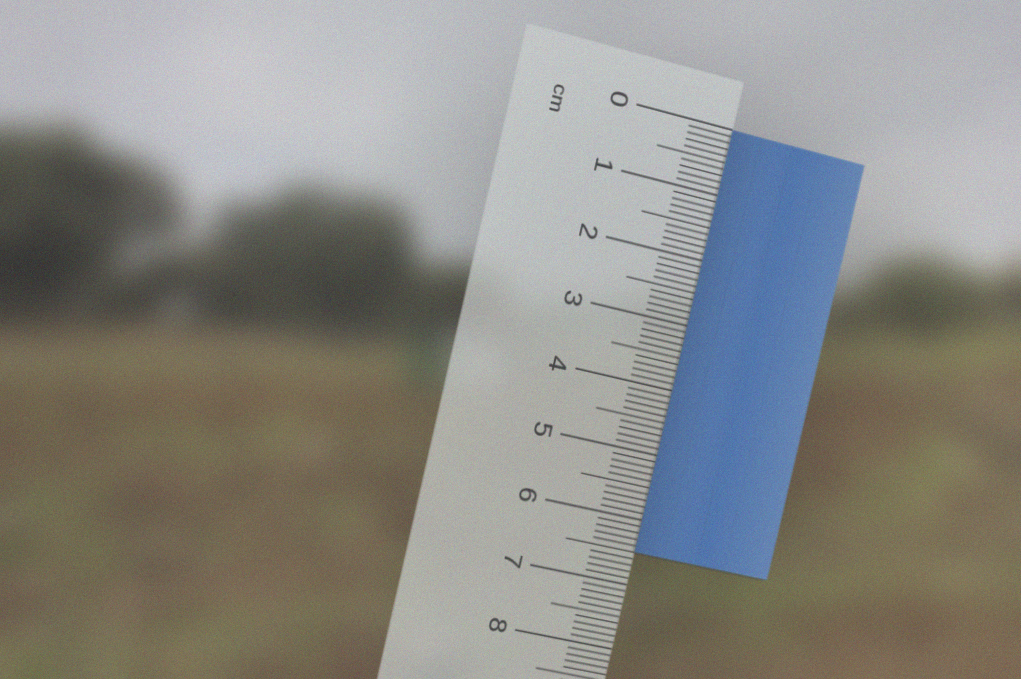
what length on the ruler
6.5 cm
